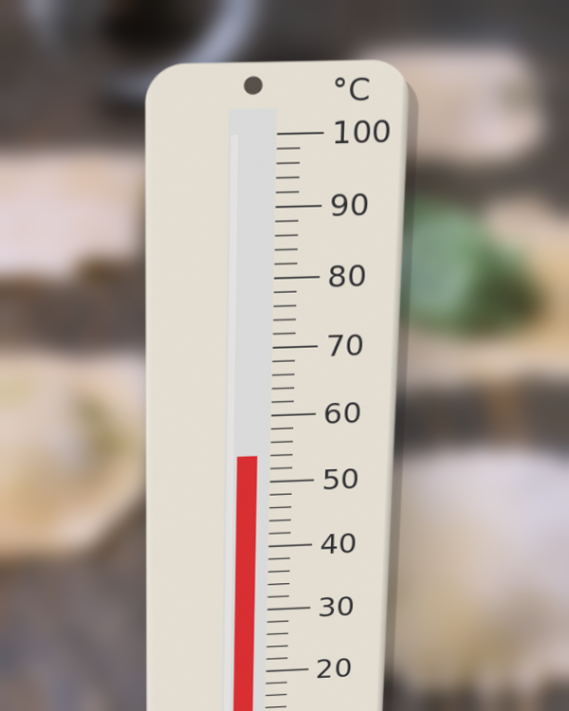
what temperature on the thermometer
54 °C
